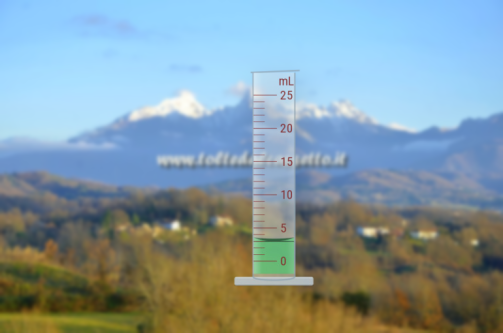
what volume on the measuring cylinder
3 mL
